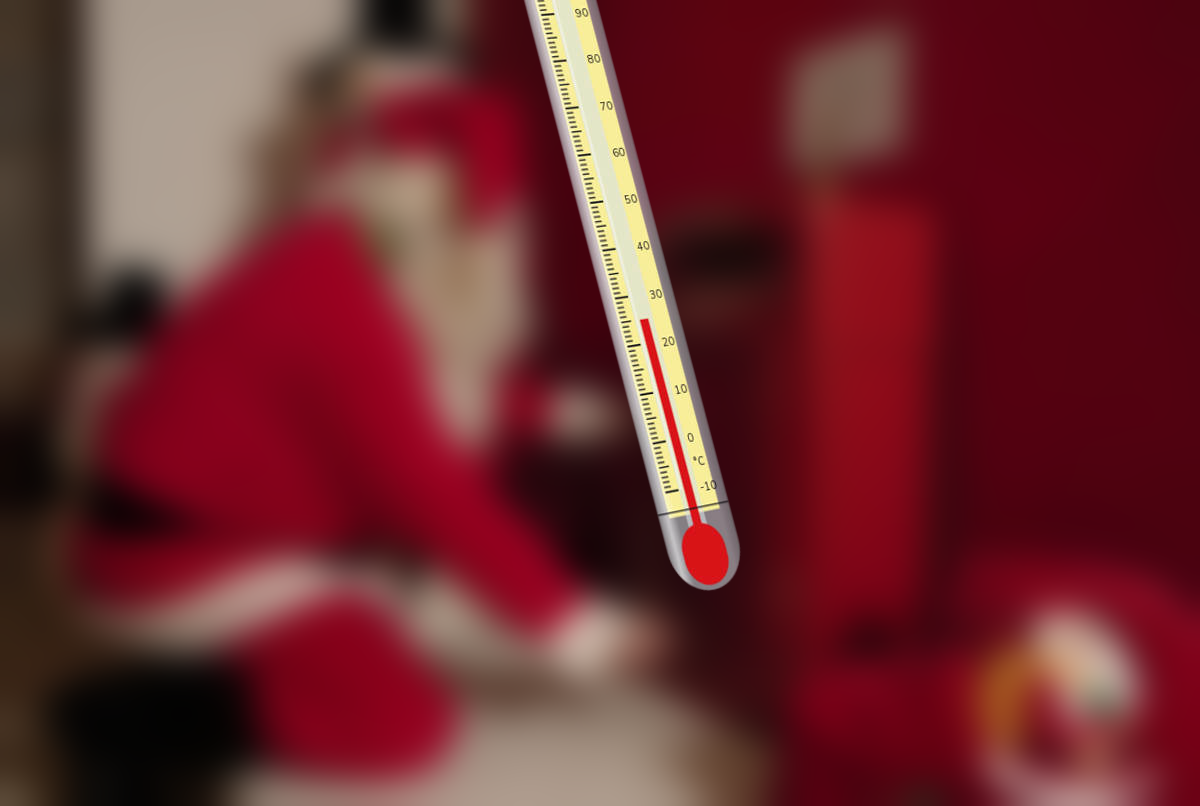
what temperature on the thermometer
25 °C
